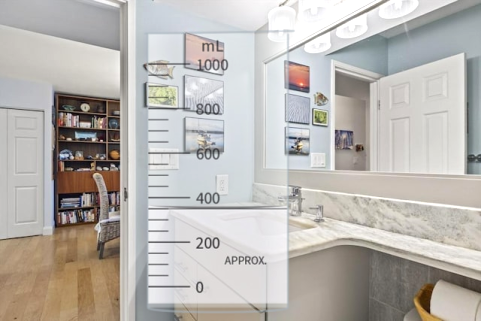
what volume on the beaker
350 mL
